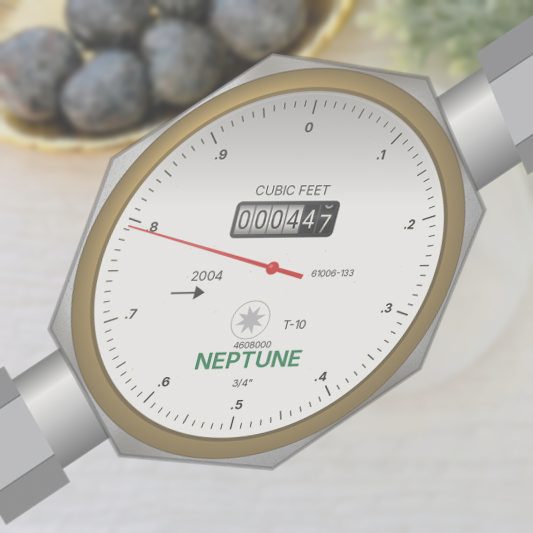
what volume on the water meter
446.79 ft³
